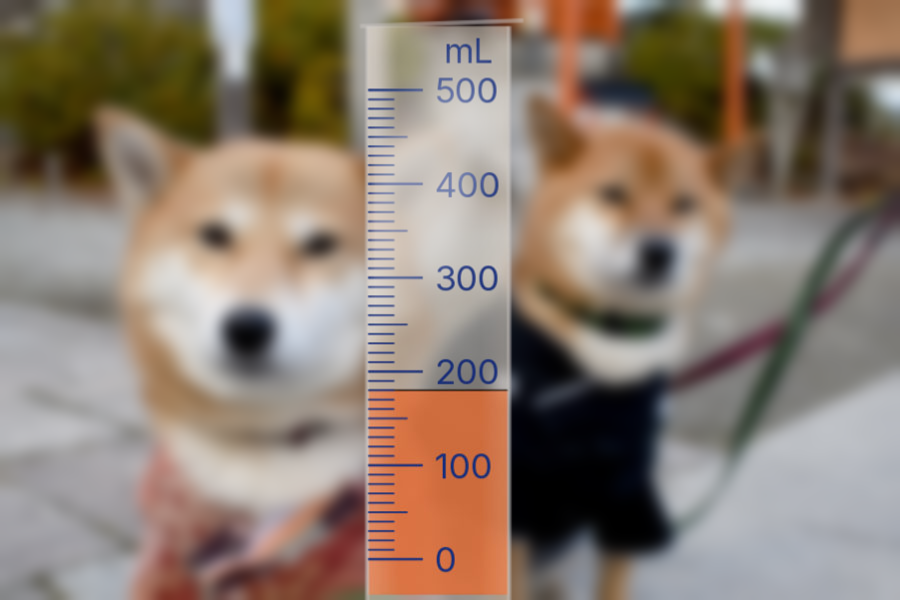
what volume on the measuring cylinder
180 mL
